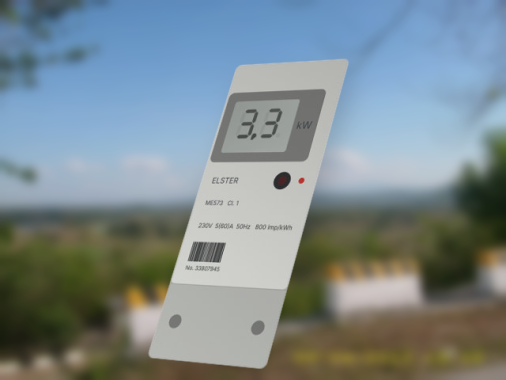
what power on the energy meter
3.3 kW
